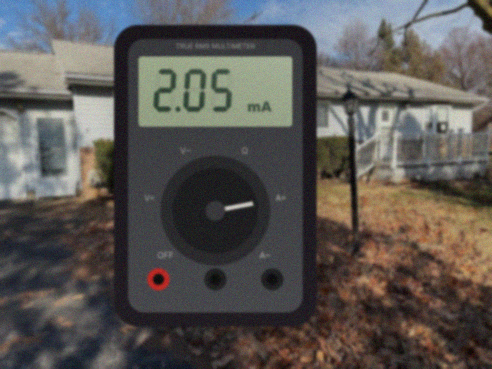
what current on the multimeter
2.05 mA
